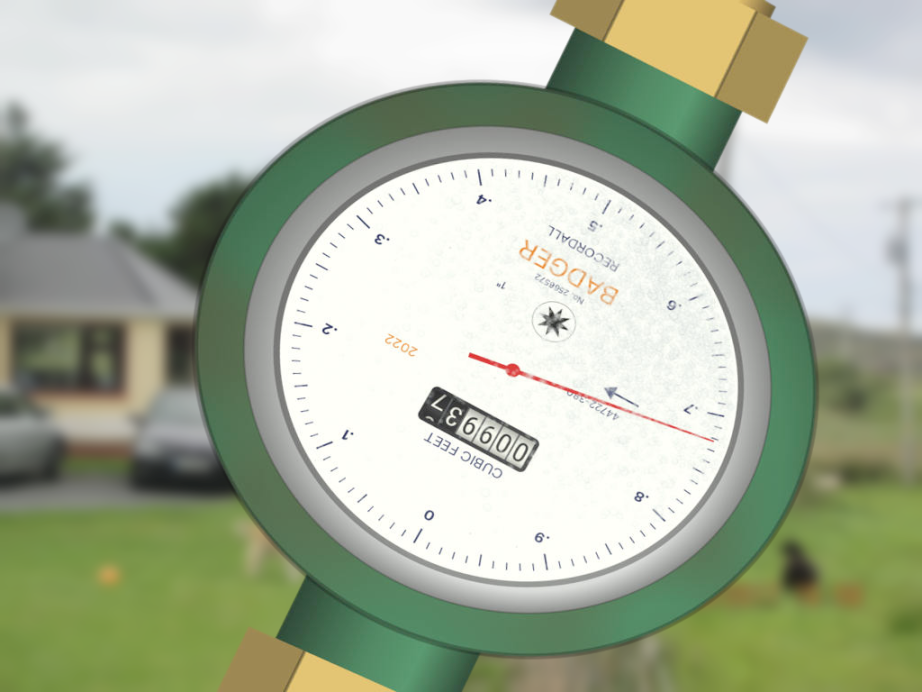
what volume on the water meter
9936.72 ft³
